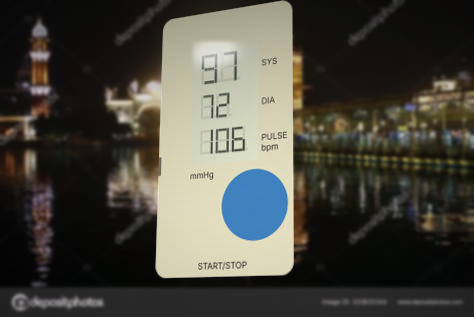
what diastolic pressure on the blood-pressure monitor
72 mmHg
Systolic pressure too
97 mmHg
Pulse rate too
106 bpm
